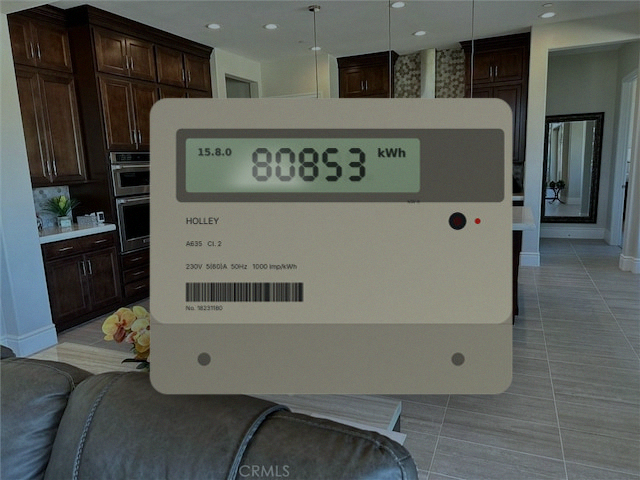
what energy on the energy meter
80853 kWh
